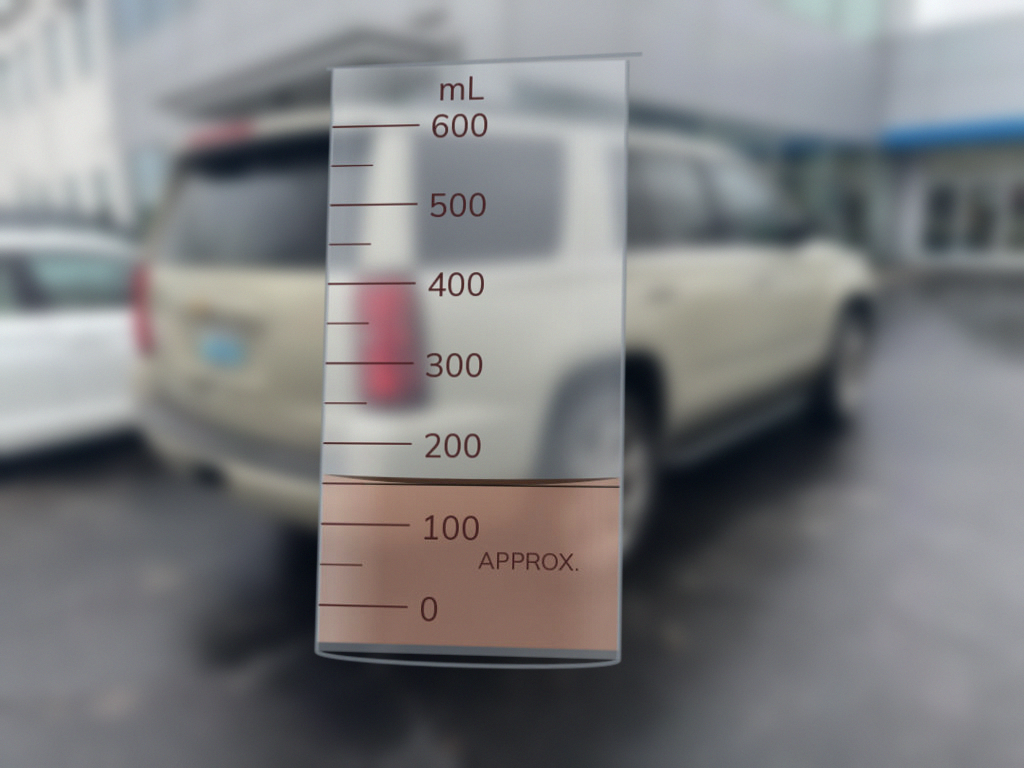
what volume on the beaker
150 mL
